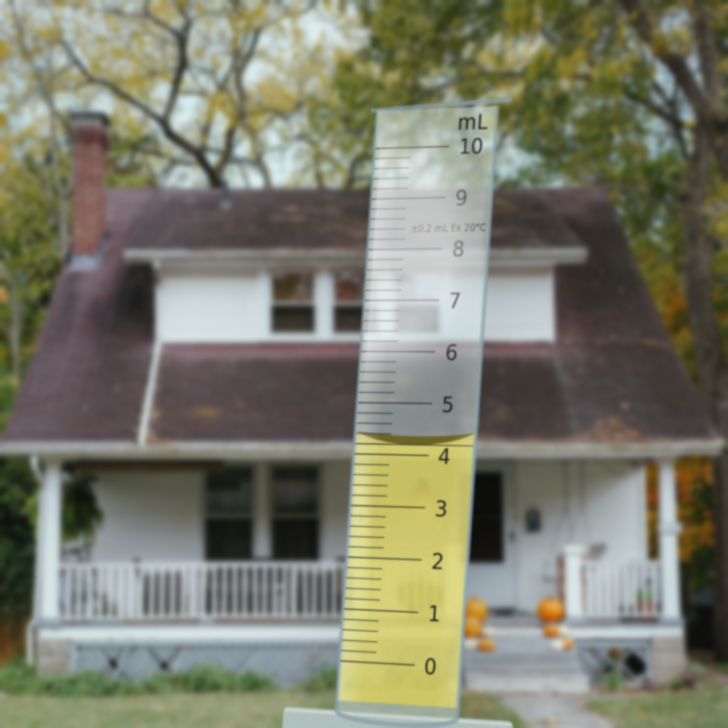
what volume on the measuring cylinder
4.2 mL
